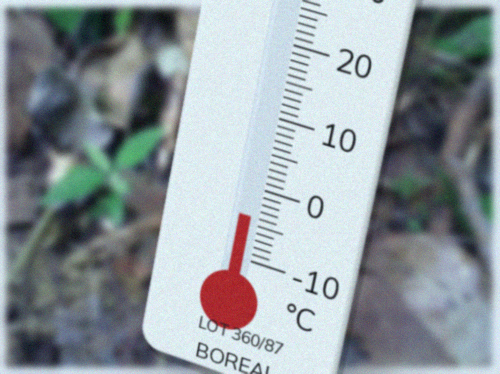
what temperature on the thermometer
-4 °C
